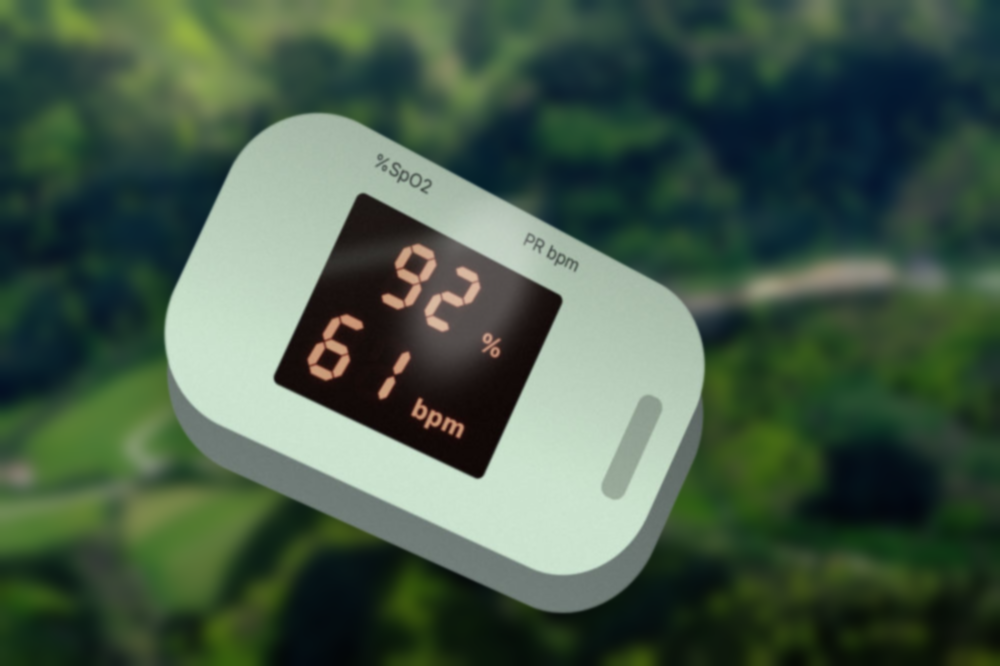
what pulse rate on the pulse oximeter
61 bpm
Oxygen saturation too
92 %
